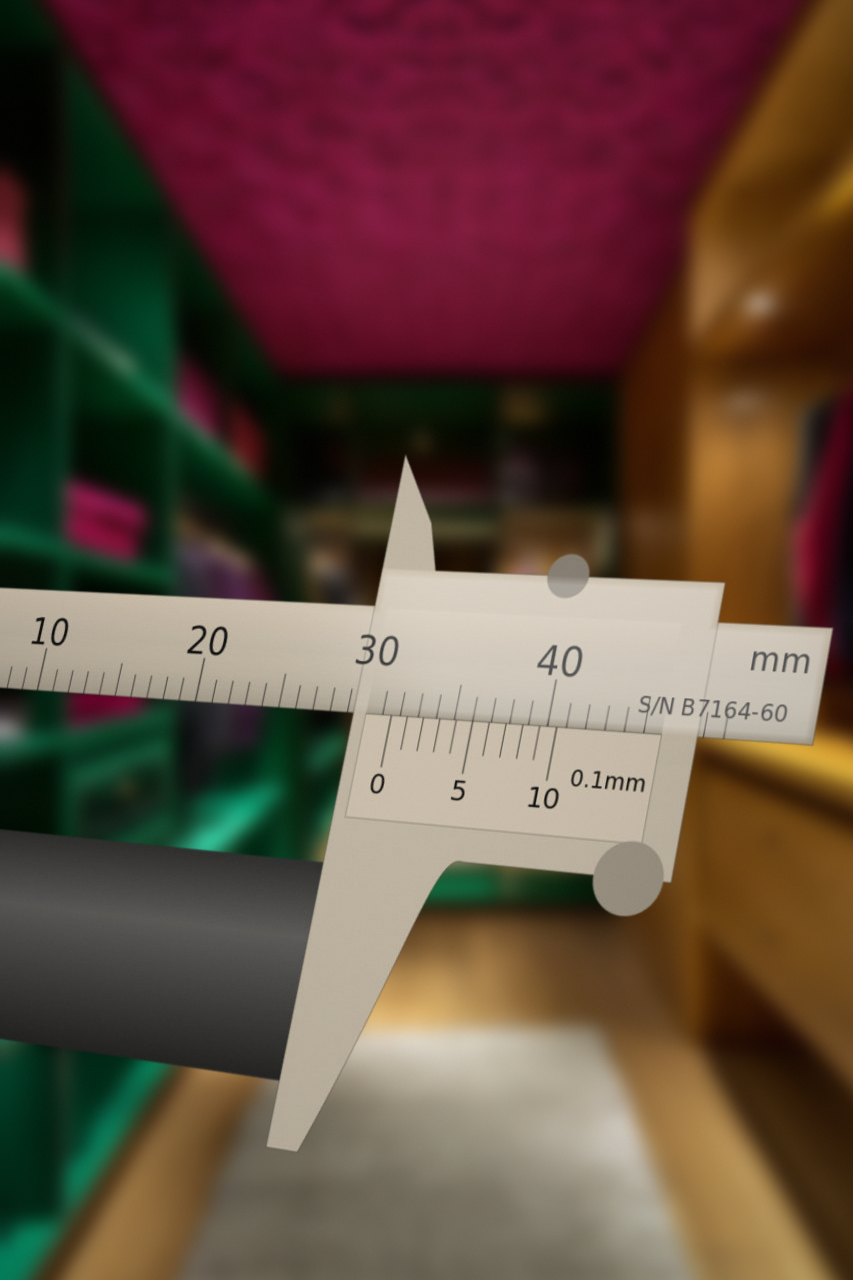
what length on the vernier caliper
31.5 mm
